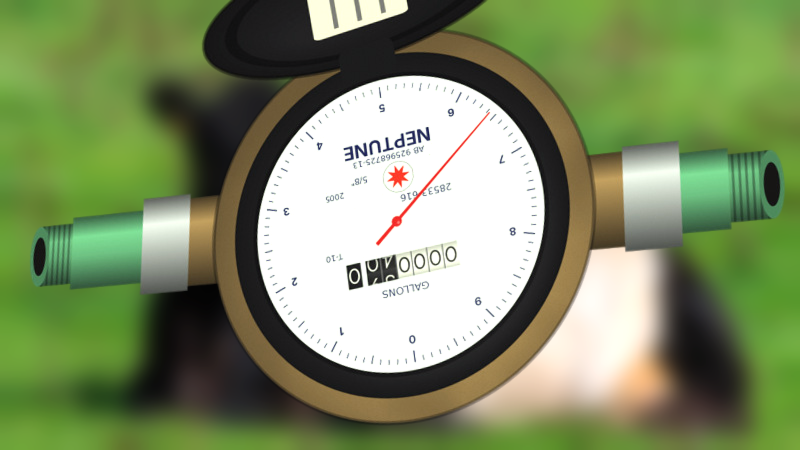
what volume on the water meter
396.4 gal
